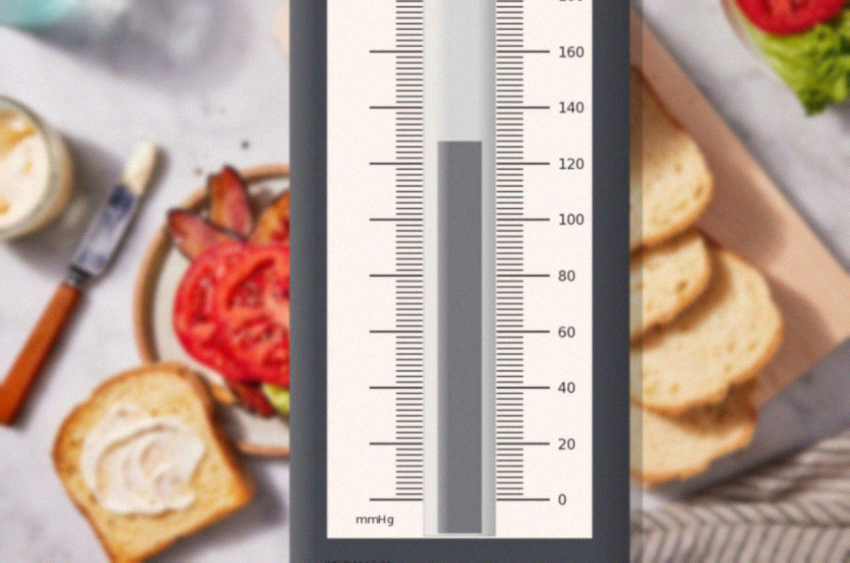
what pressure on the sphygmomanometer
128 mmHg
